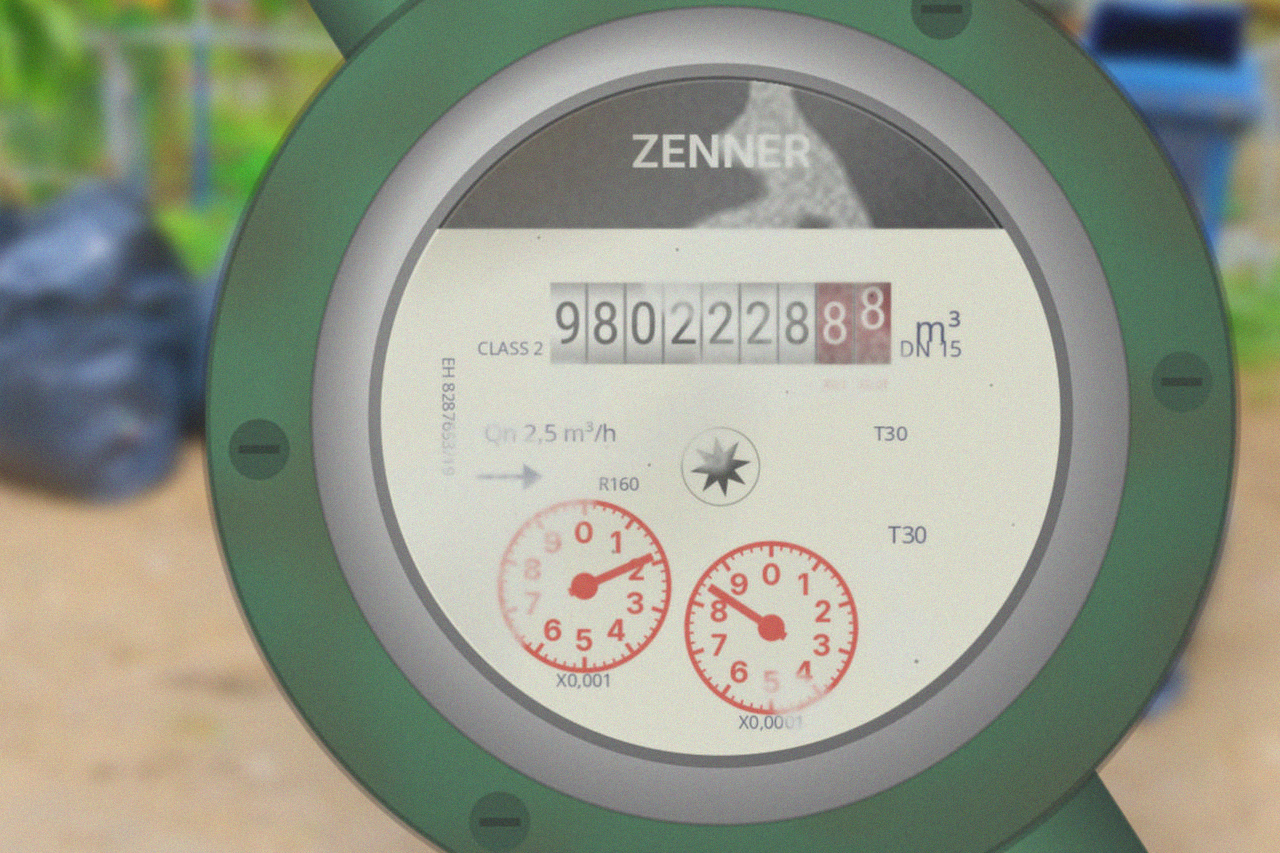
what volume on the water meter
9802228.8818 m³
